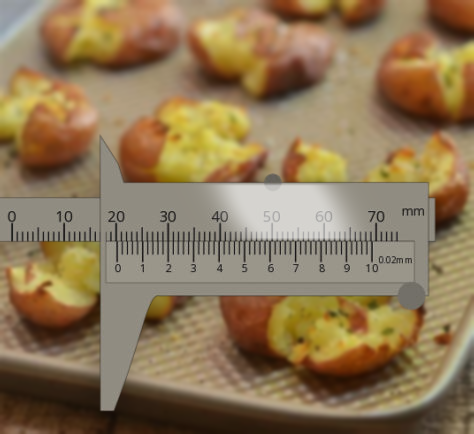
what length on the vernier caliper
20.2 mm
